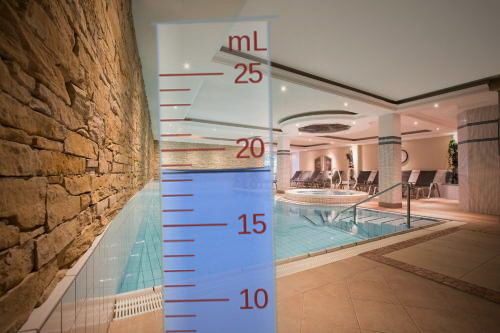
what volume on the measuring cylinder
18.5 mL
